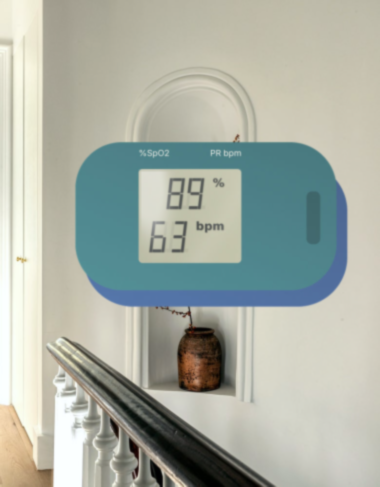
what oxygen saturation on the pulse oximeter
89 %
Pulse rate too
63 bpm
